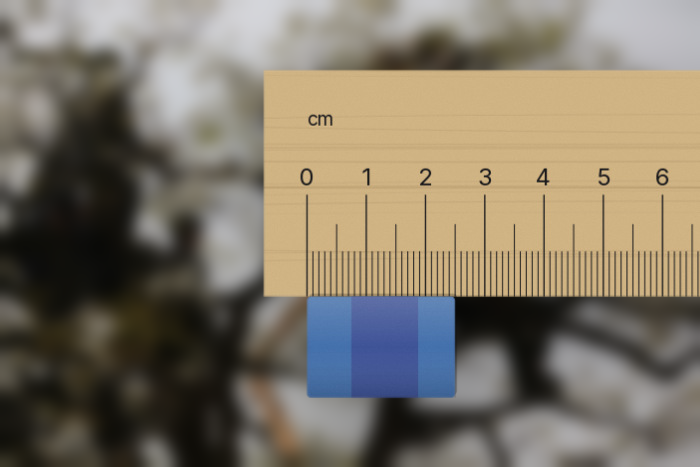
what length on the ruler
2.5 cm
